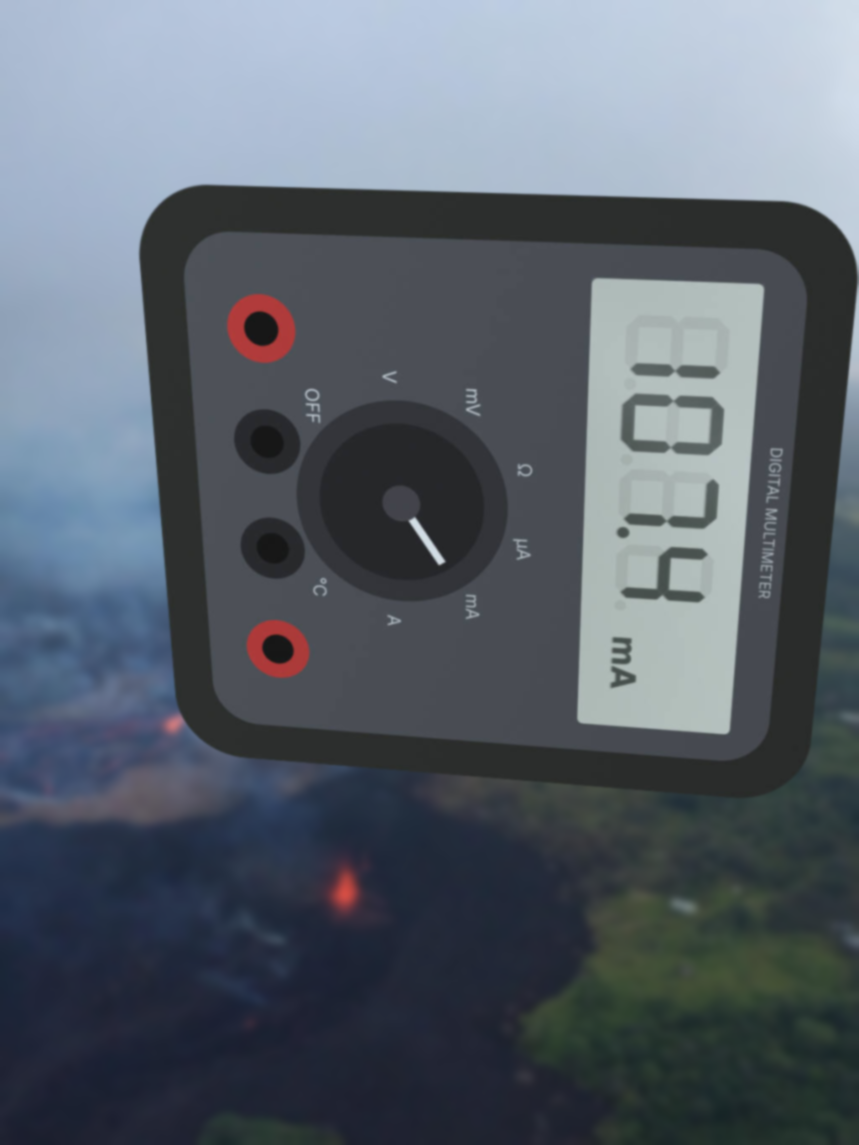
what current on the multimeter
107.4 mA
